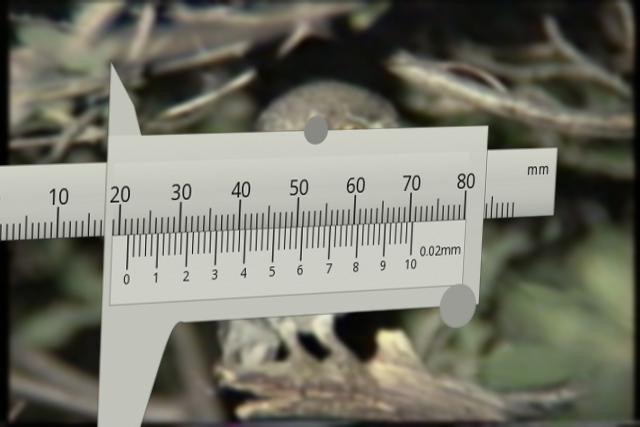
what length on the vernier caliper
21.5 mm
